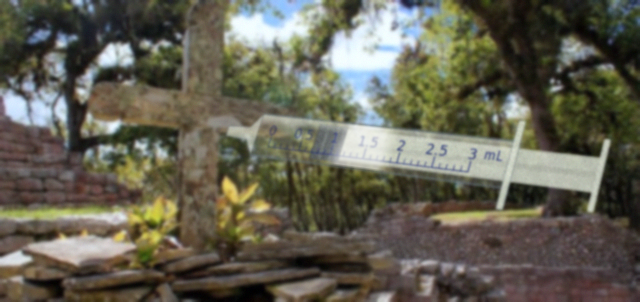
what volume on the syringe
0.7 mL
